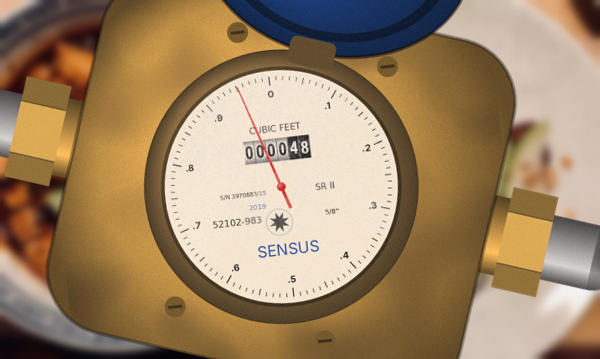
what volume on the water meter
47.95 ft³
